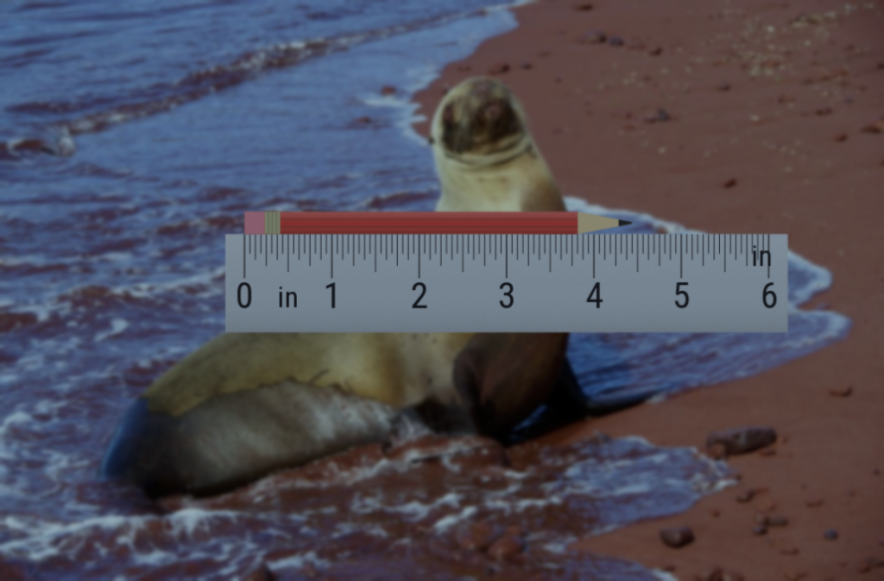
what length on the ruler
4.4375 in
